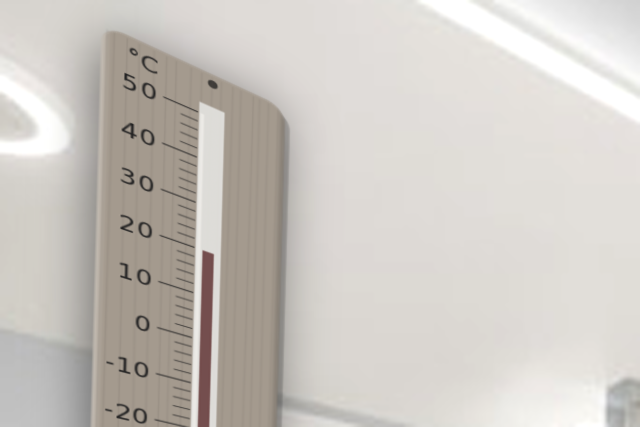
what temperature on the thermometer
20 °C
